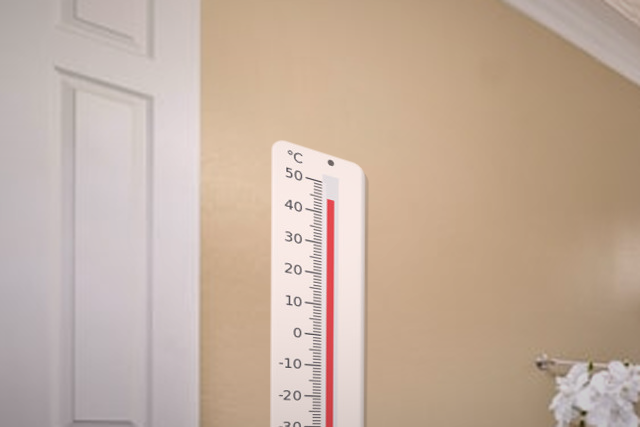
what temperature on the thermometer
45 °C
